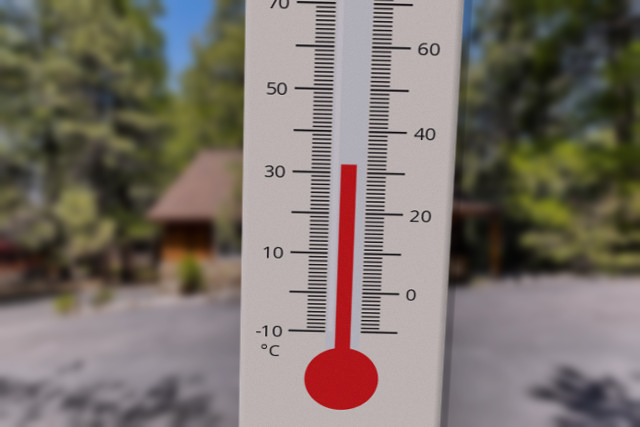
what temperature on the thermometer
32 °C
